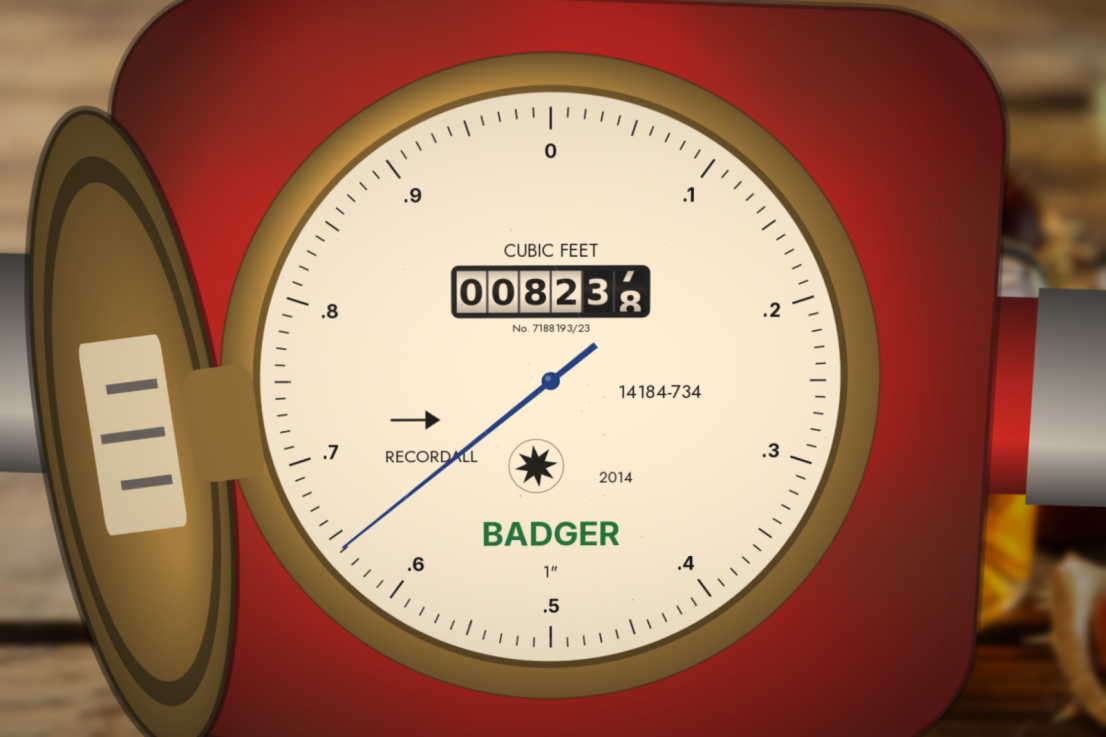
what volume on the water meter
8237.64 ft³
